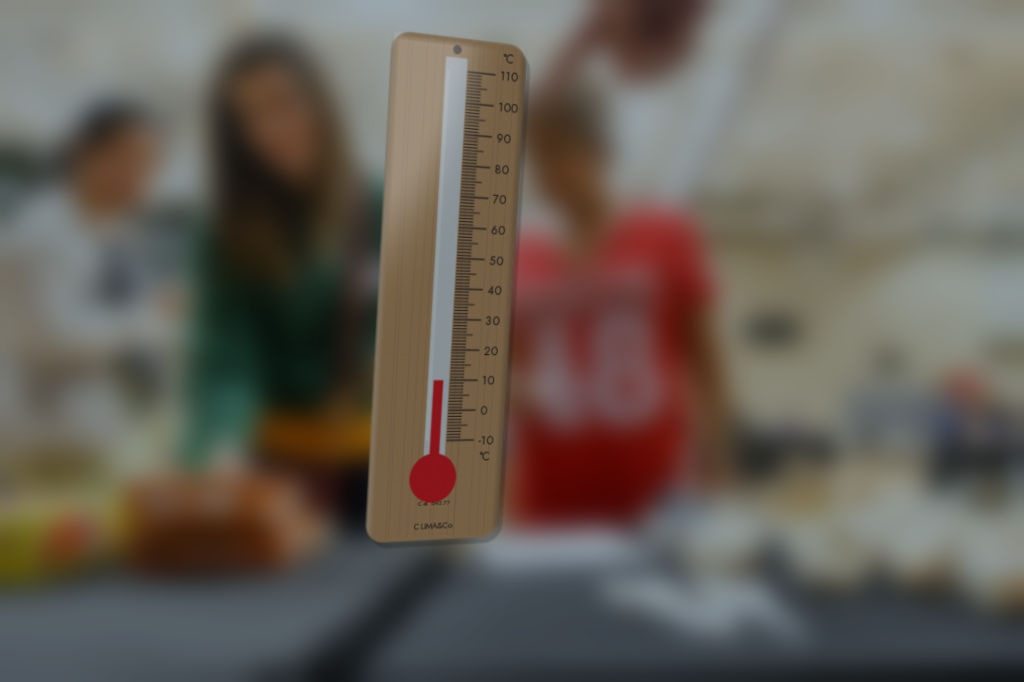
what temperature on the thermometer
10 °C
